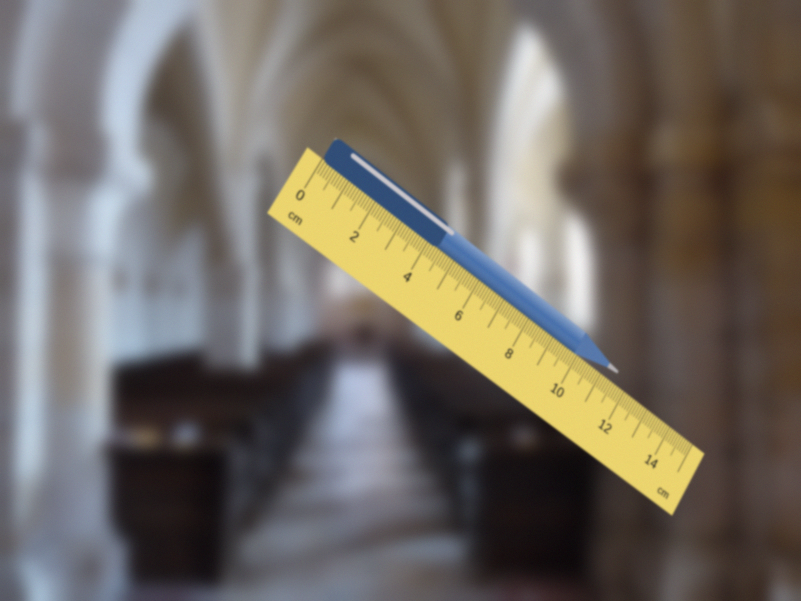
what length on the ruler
11.5 cm
